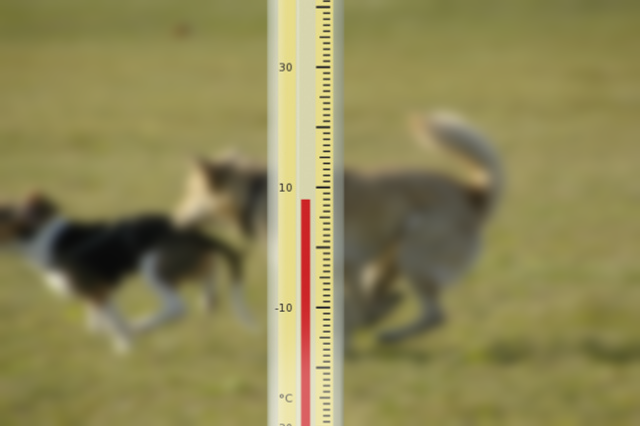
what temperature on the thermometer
8 °C
